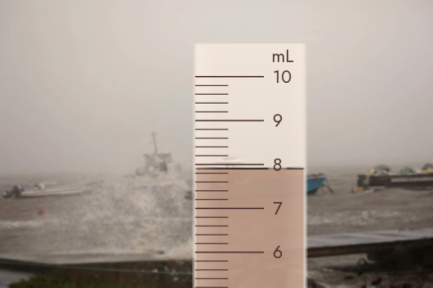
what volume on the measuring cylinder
7.9 mL
